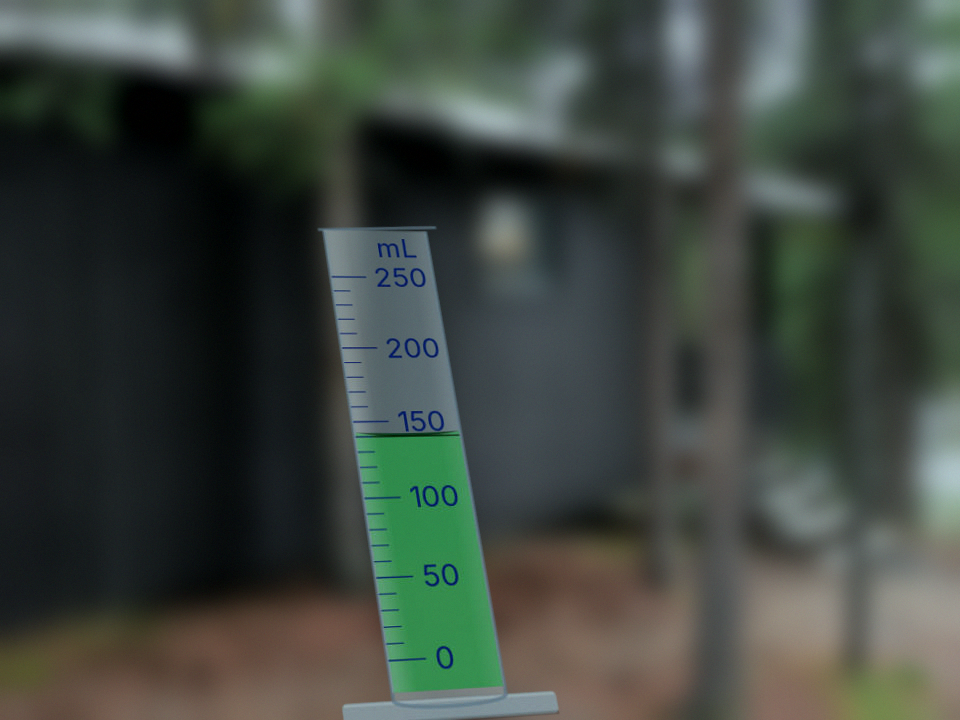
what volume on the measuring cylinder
140 mL
